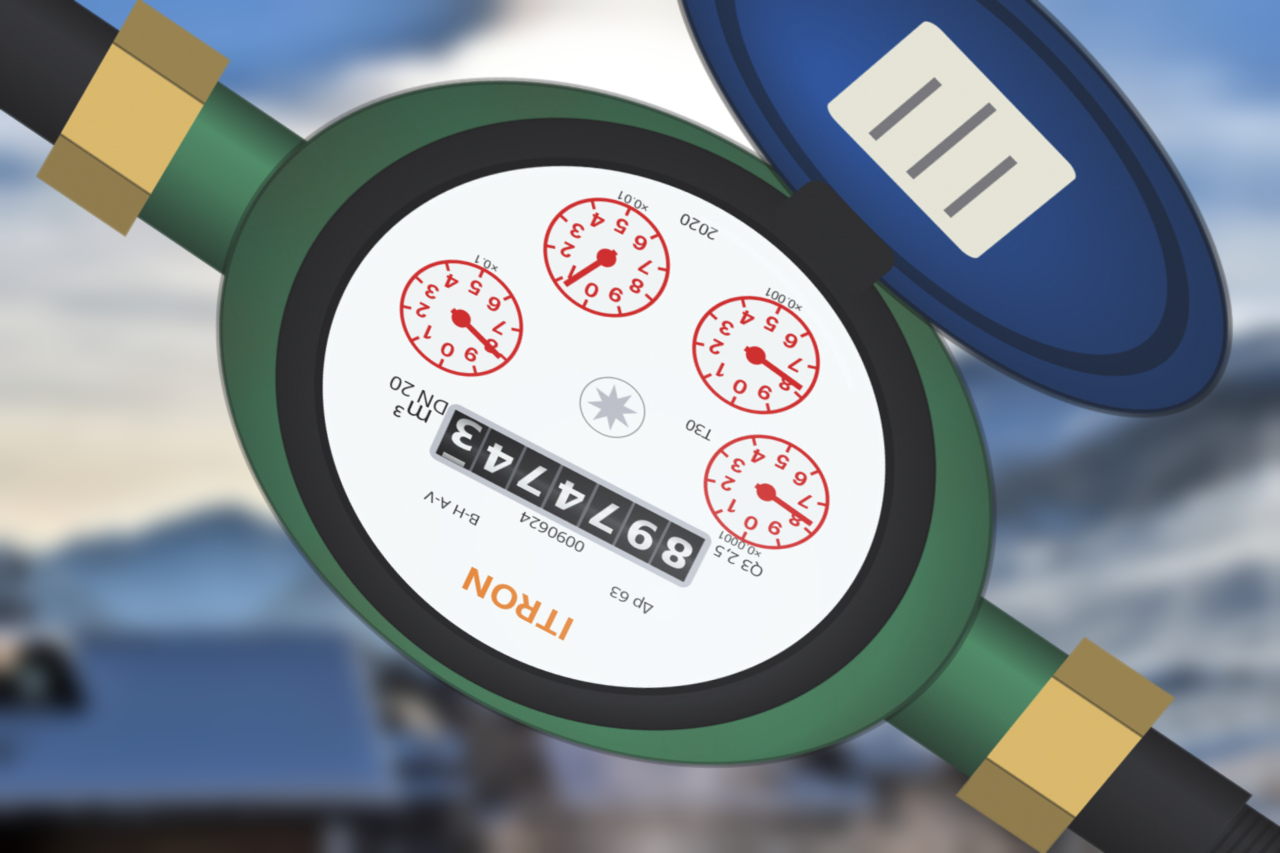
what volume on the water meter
8974742.8077 m³
